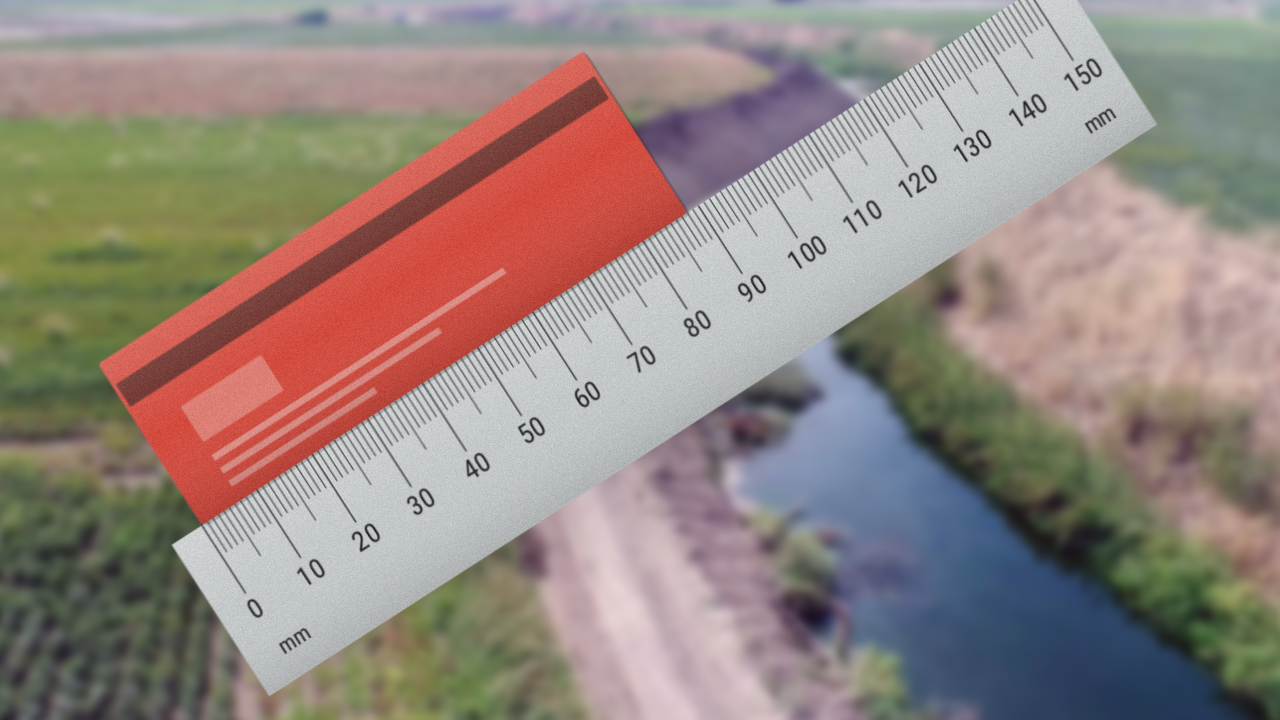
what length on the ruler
88 mm
